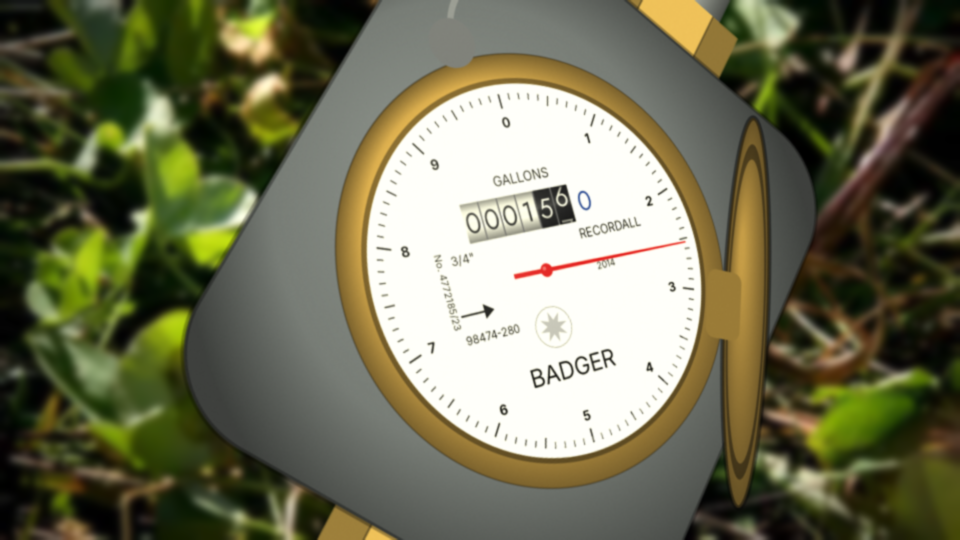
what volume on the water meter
1562.5 gal
